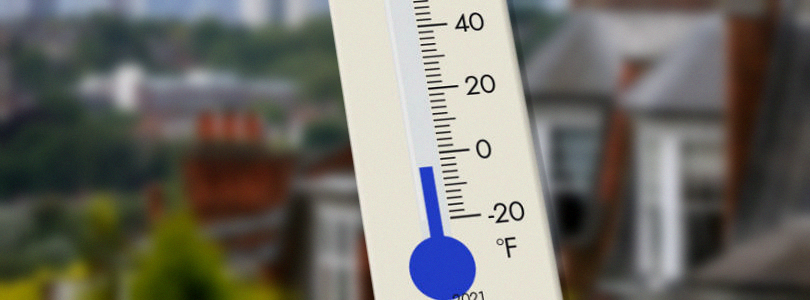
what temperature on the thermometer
-4 °F
